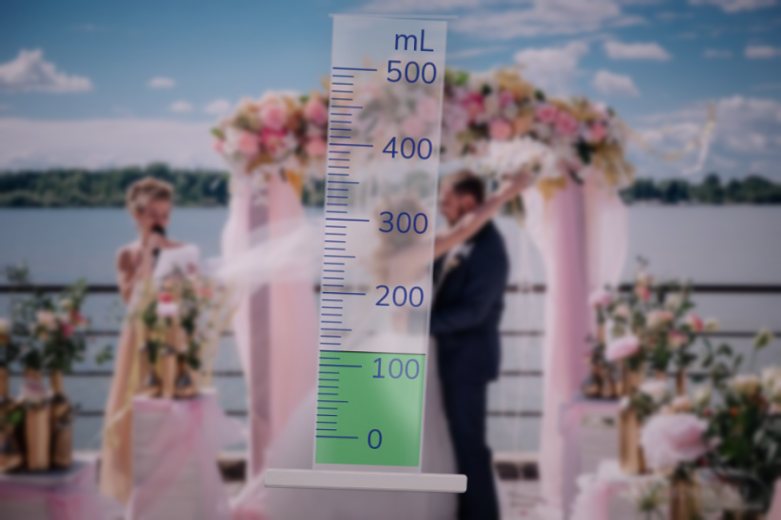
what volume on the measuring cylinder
120 mL
